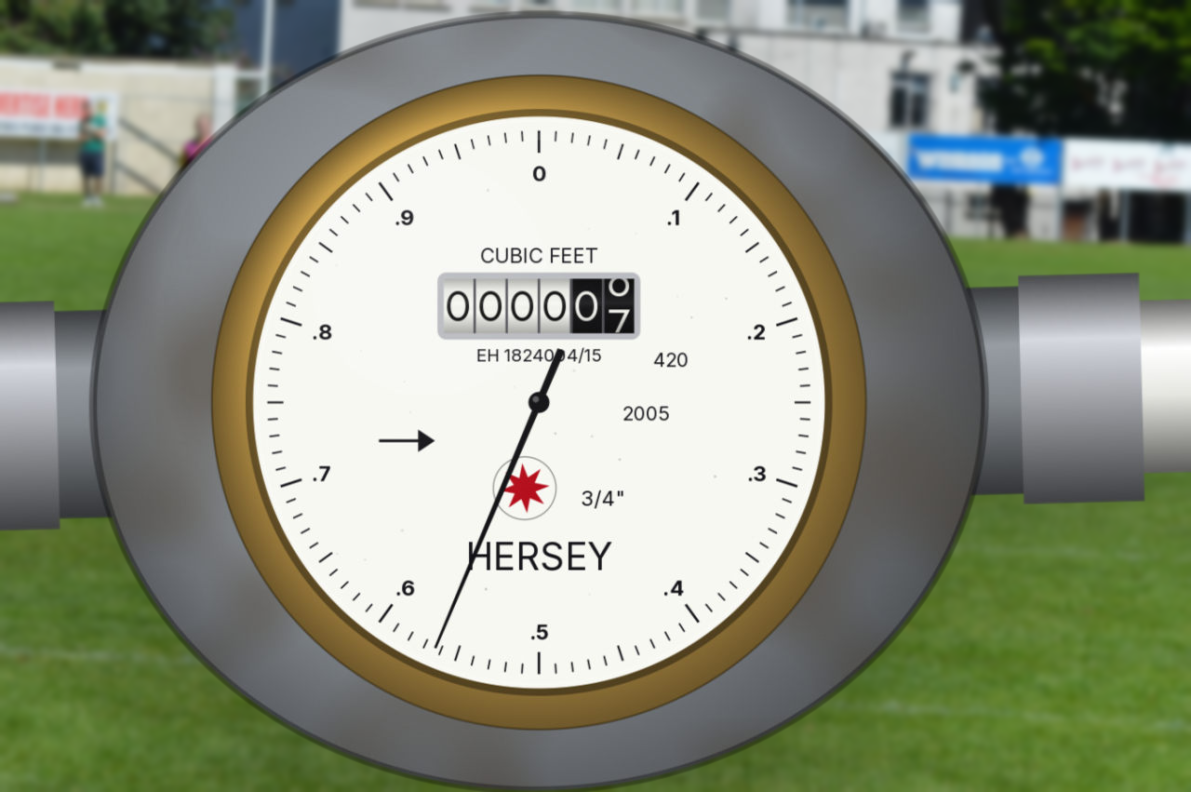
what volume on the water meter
6.56 ft³
